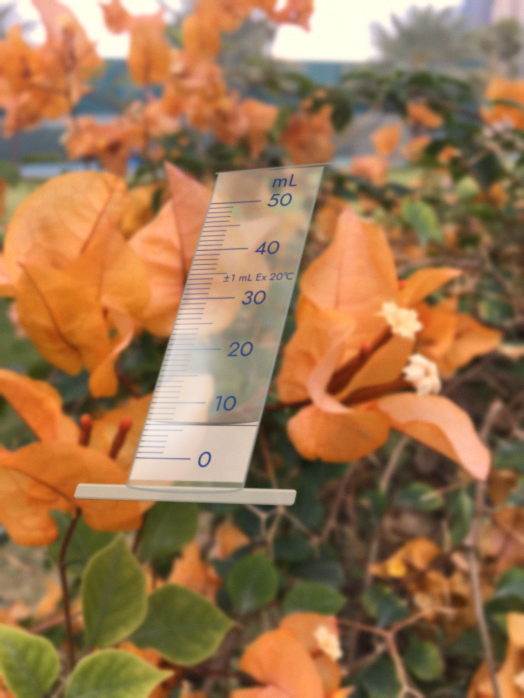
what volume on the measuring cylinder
6 mL
